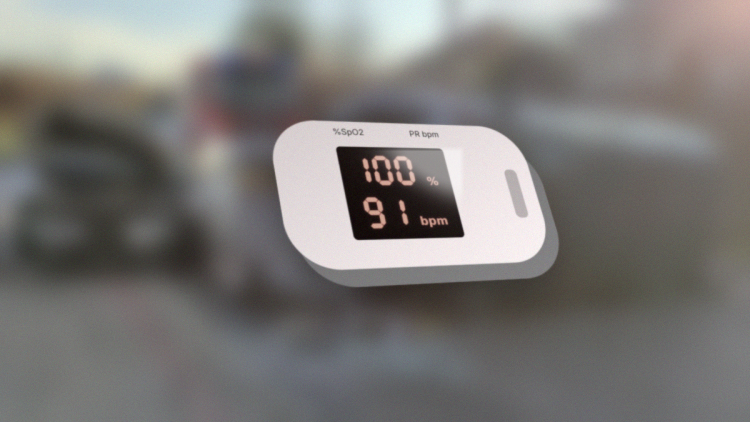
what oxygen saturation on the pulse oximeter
100 %
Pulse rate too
91 bpm
